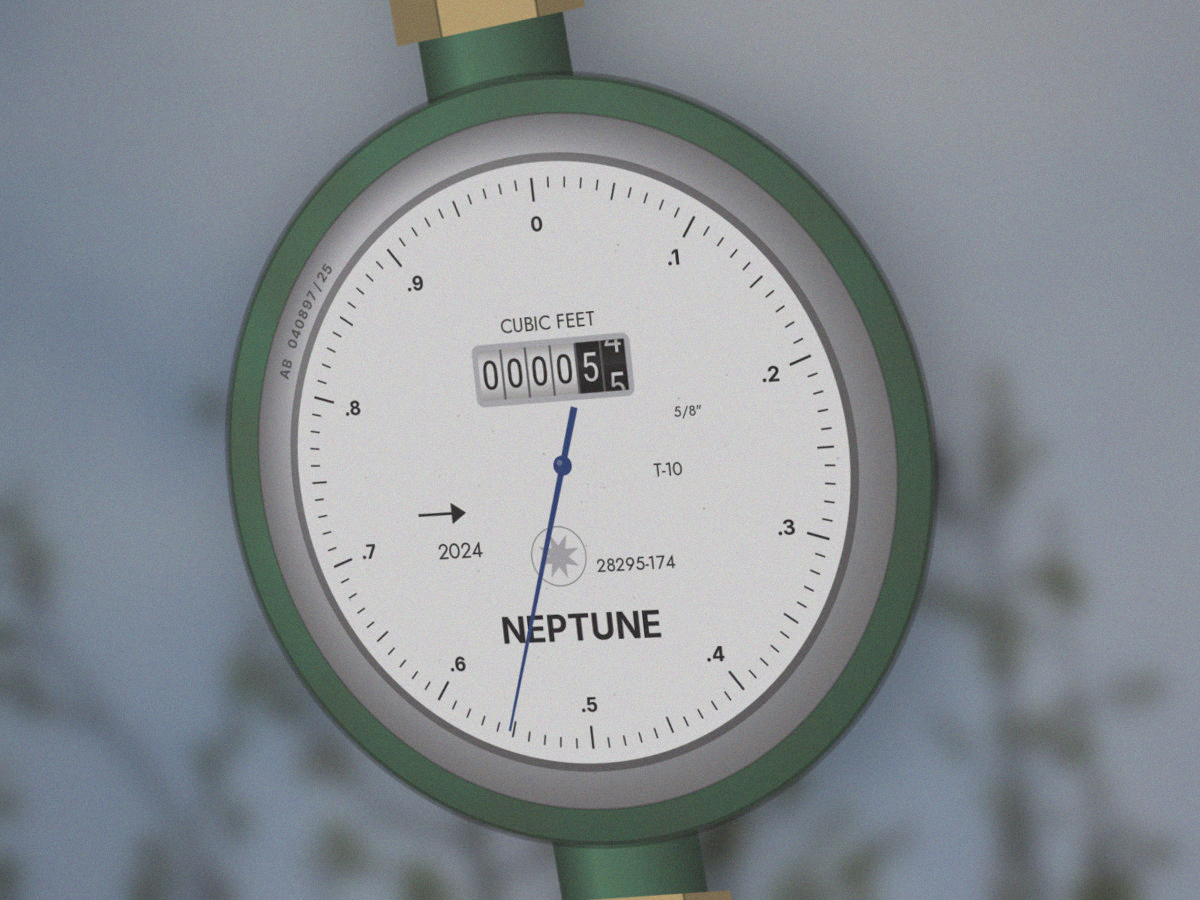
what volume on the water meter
54.55 ft³
